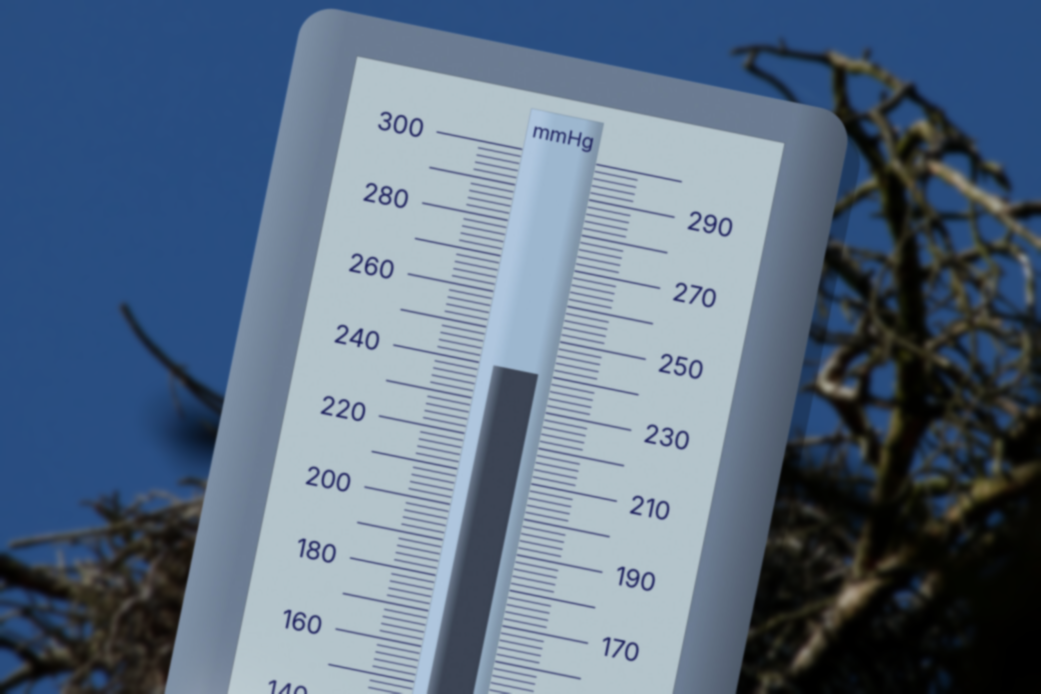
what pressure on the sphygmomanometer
240 mmHg
